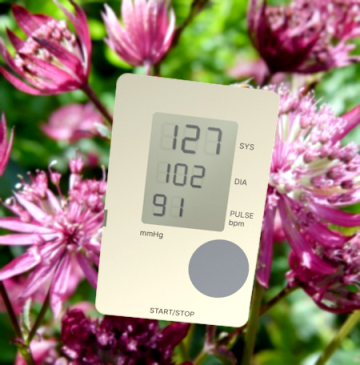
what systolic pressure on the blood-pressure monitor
127 mmHg
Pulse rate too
91 bpm
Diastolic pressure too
102 mmHg
